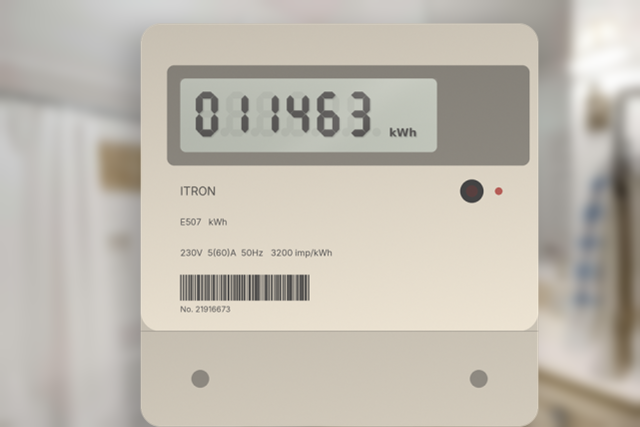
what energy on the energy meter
11463 kWh
